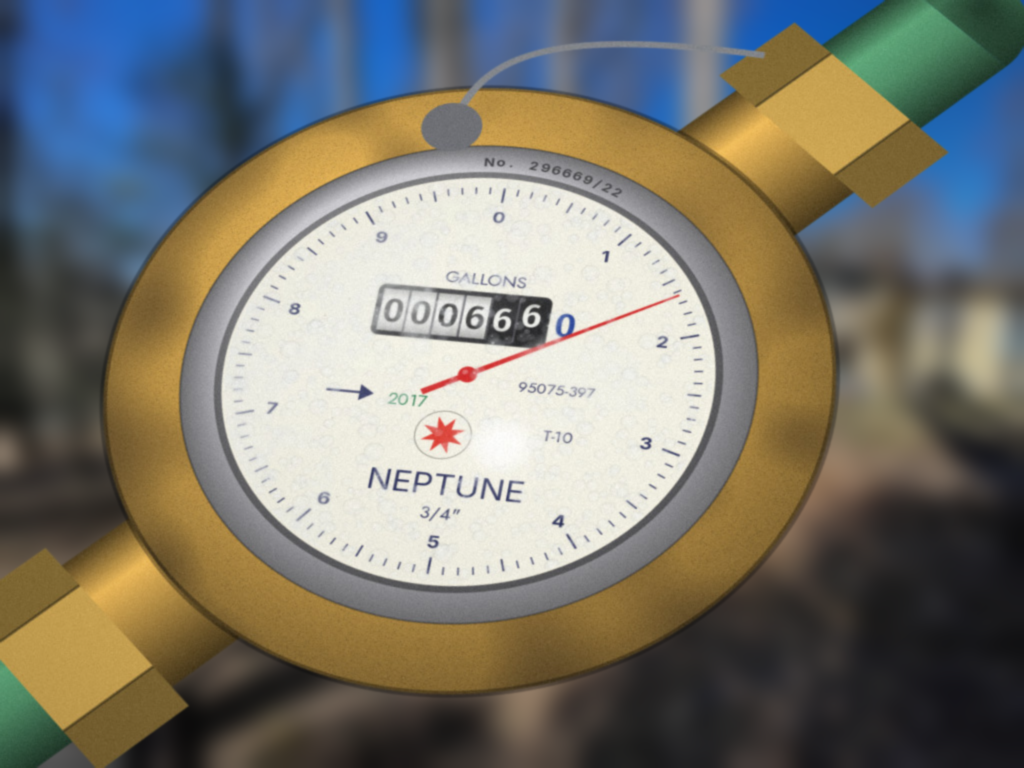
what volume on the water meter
6661.6 gal
